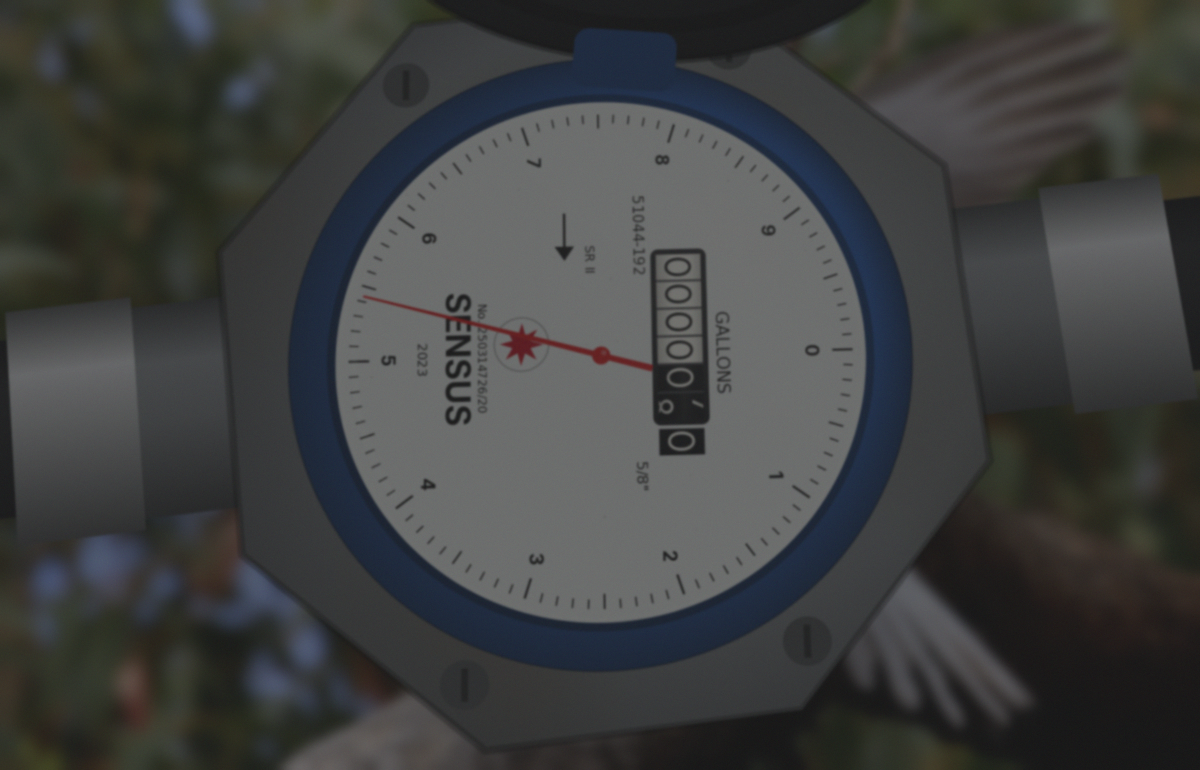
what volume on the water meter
75.4 gal
